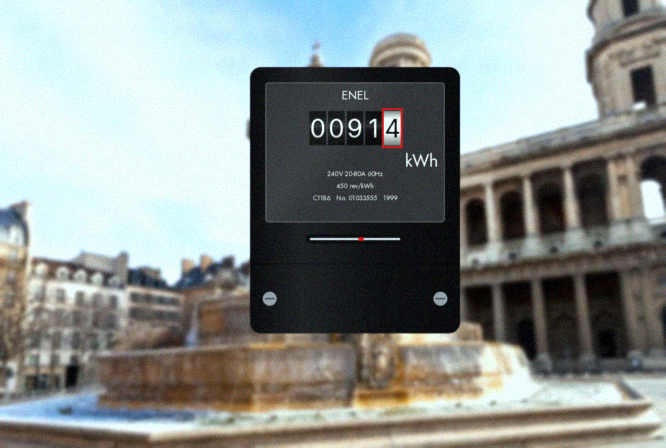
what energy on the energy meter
91.4 kWh
